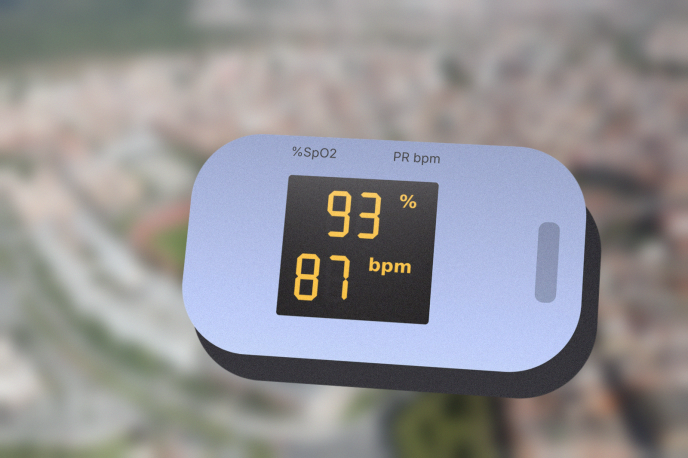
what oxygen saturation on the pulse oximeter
93 %
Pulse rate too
87 bpm
